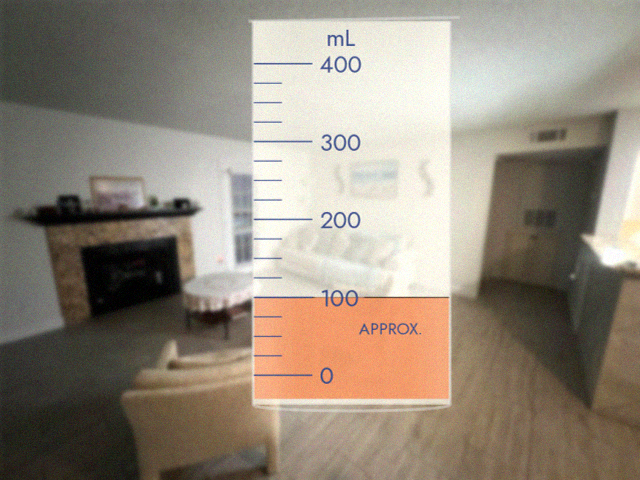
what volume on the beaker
100 mL
